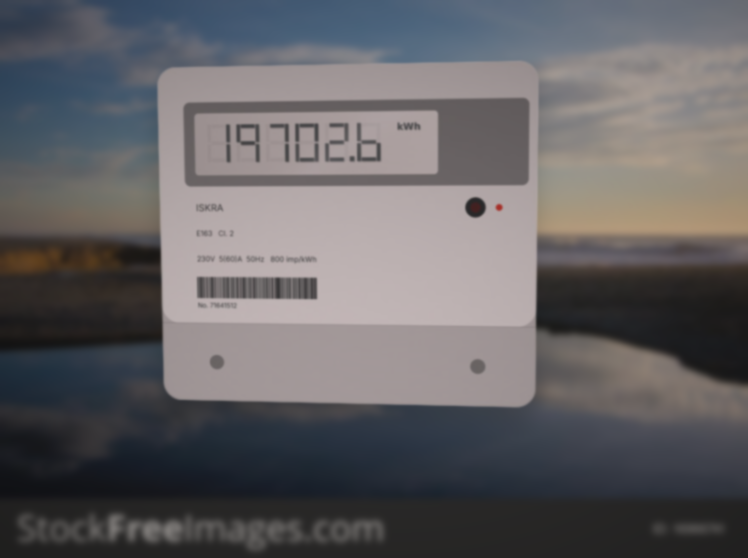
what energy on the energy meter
19702.6 kWh
